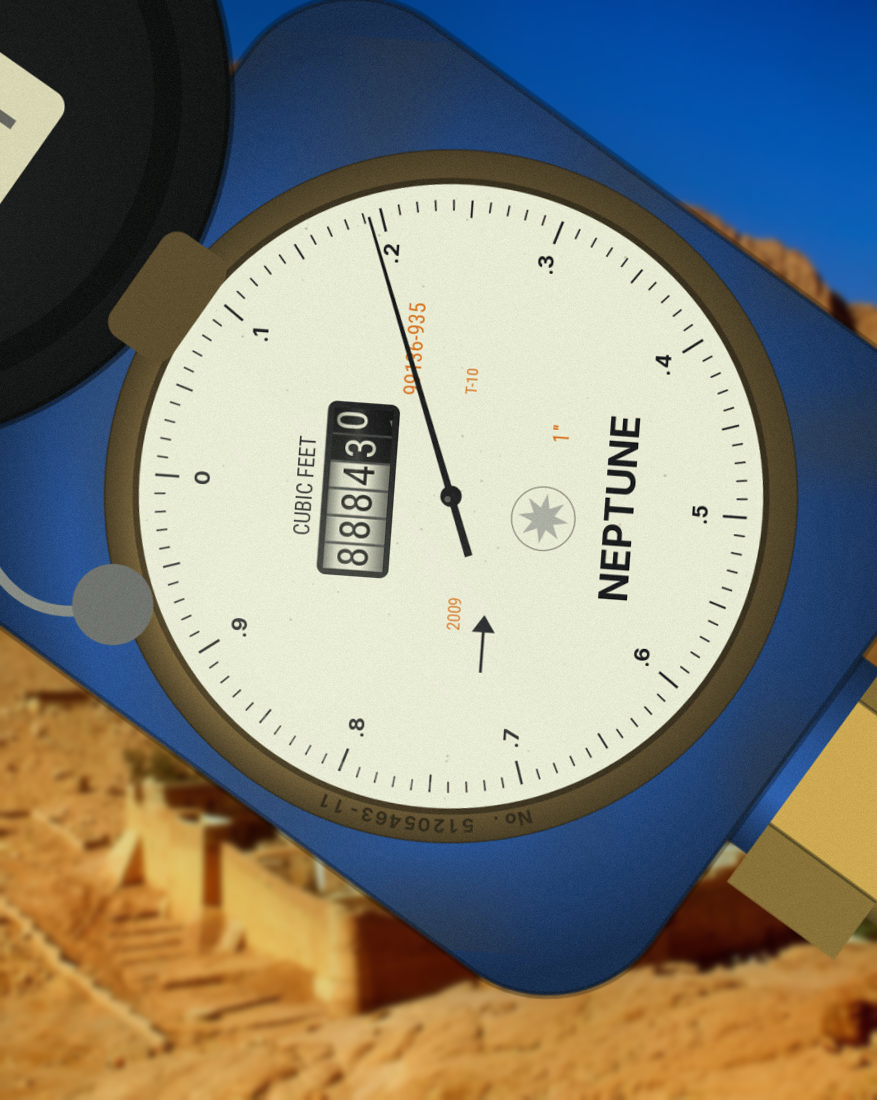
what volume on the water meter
888430.19 ft³
